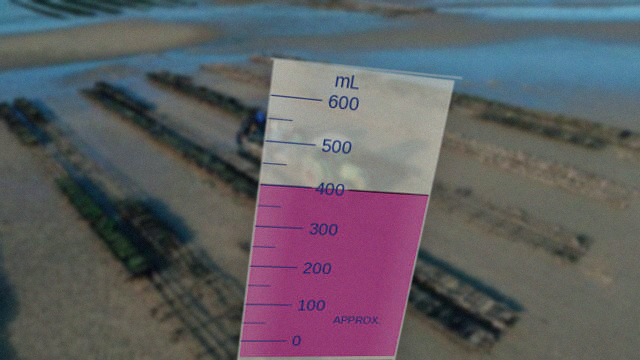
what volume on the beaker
400 mL
